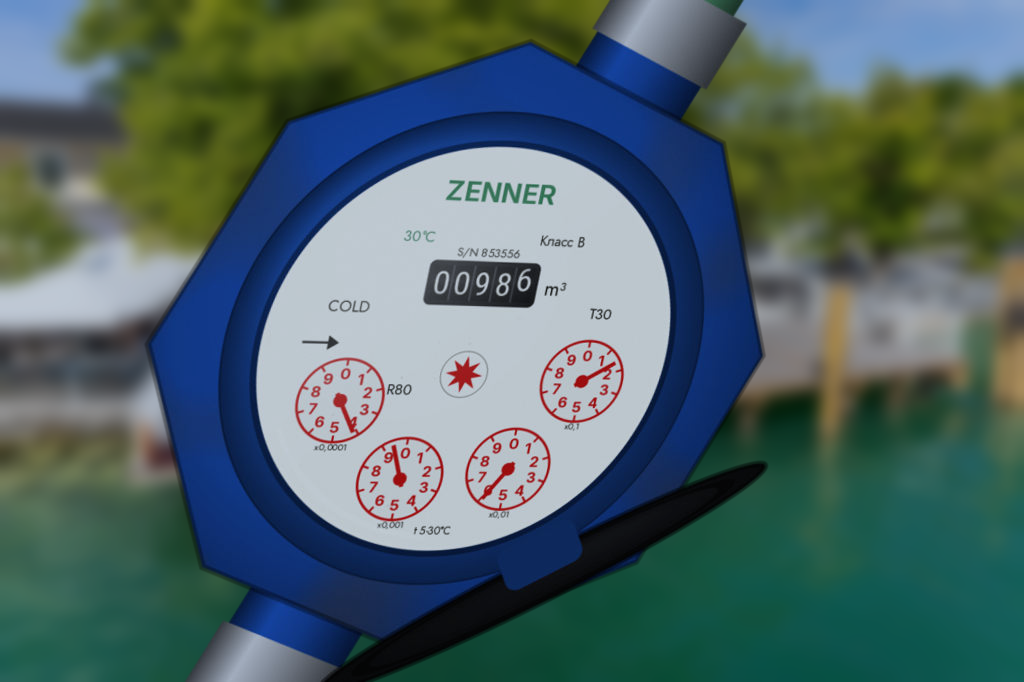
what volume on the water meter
986.1594 m³
